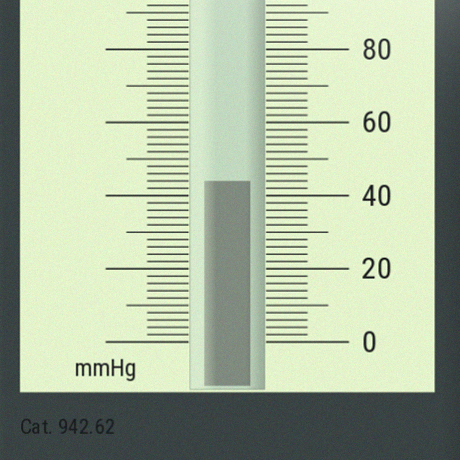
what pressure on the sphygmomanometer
44 mmHg
